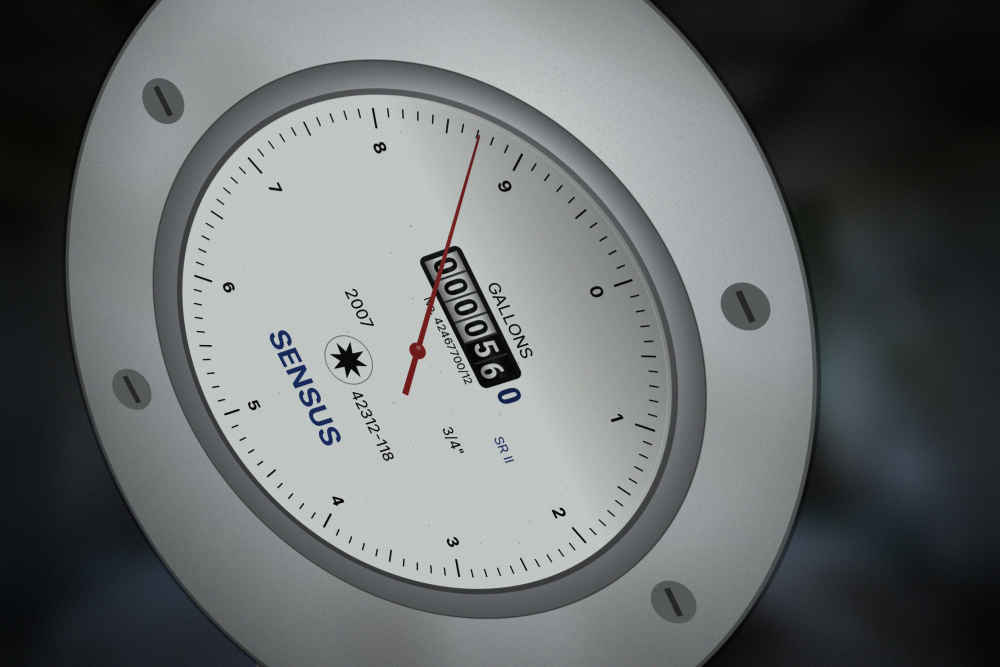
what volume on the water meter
558.7 gal
